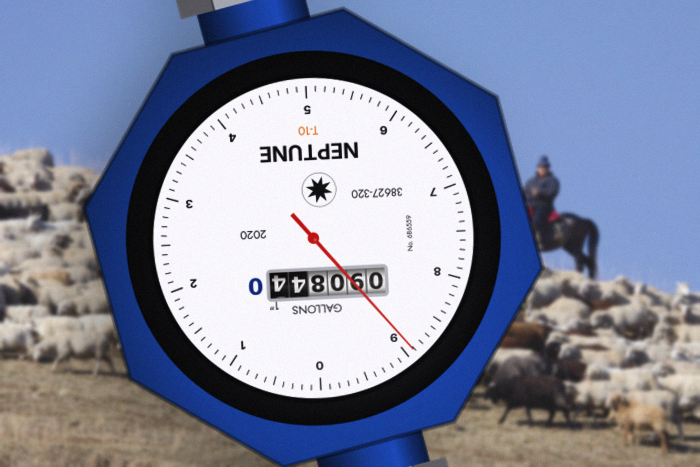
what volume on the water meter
908438.9 gal
